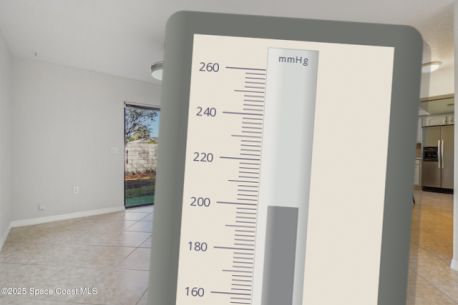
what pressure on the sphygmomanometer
200 mmHg
